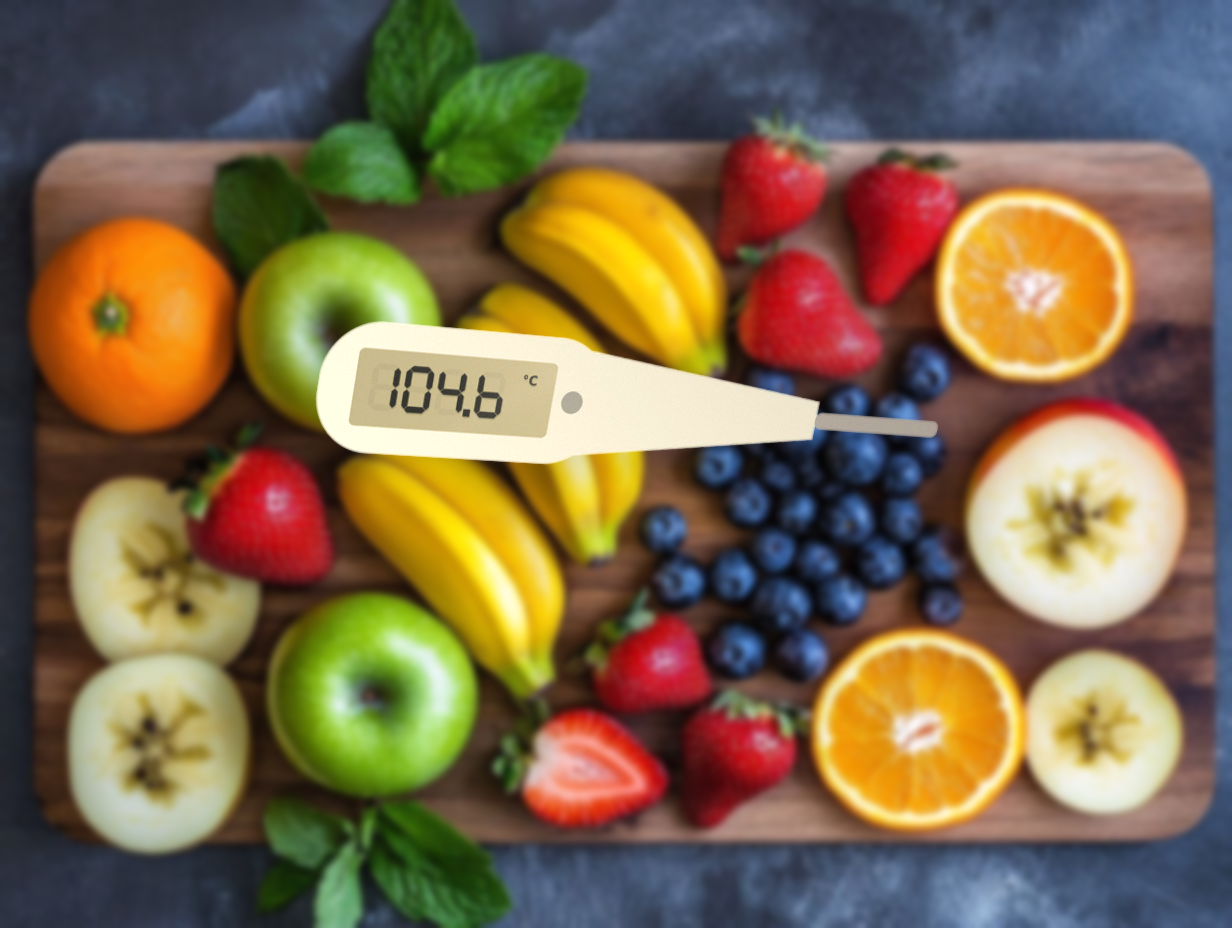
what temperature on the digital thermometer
104.6 °C
